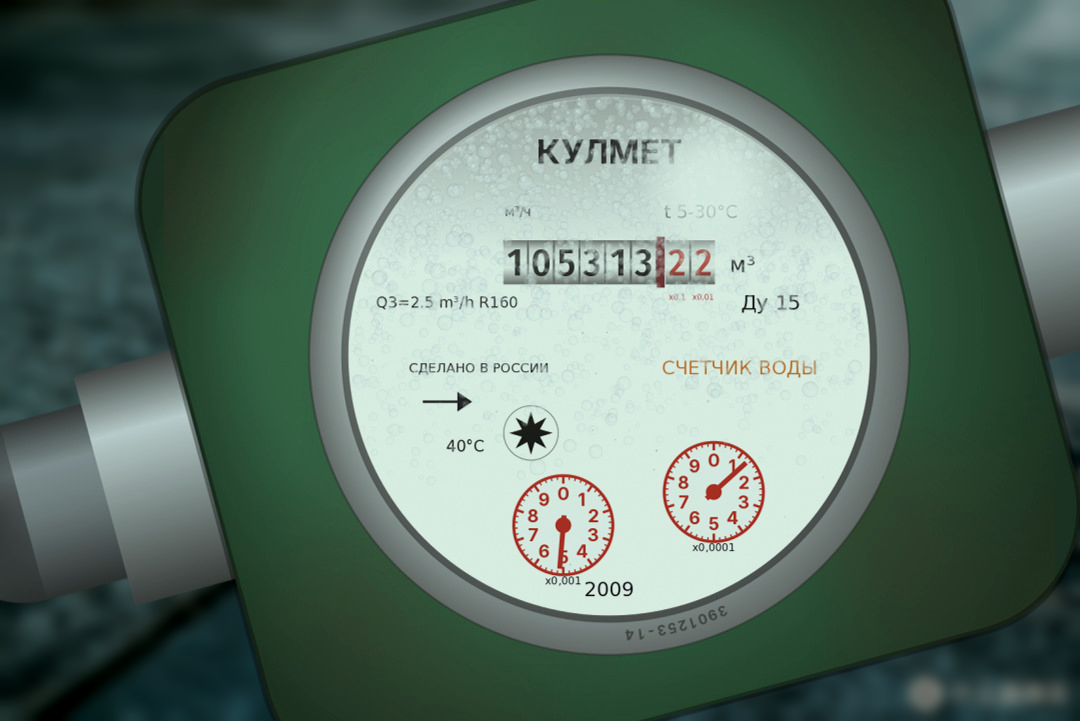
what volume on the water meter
105313.2251 m³
